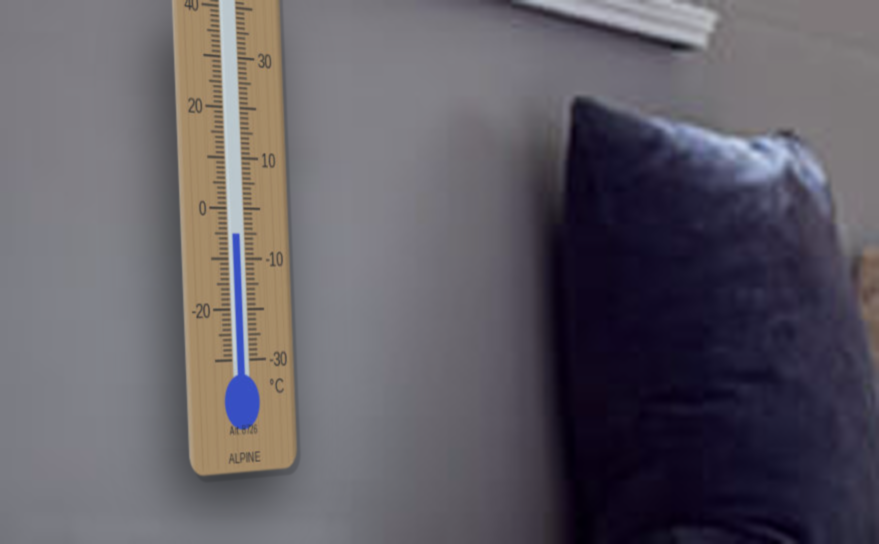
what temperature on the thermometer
-5 °C
